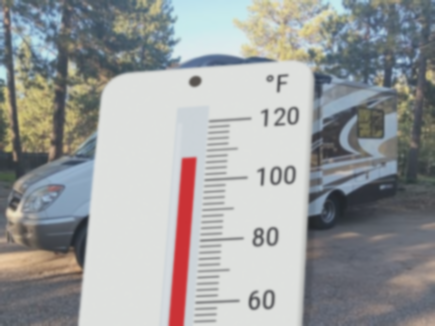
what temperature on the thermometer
108 °F
